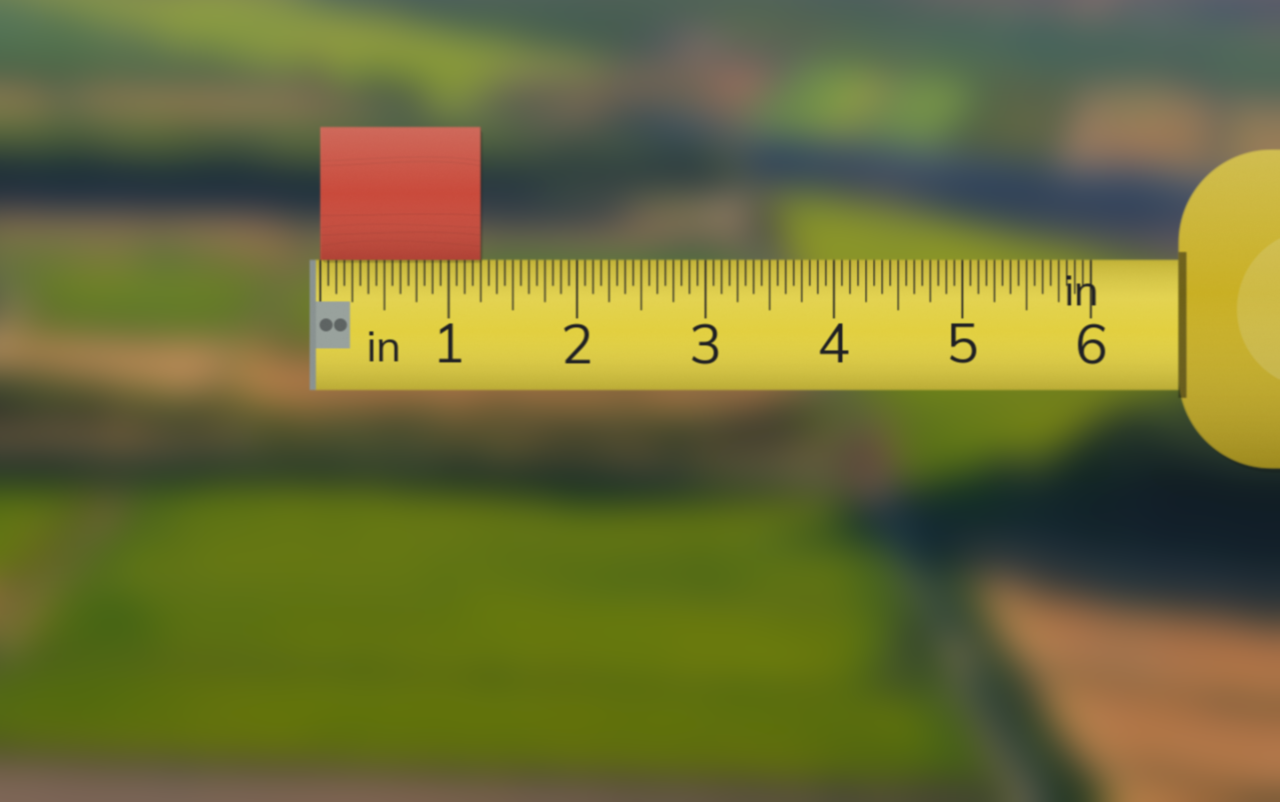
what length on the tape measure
1.25 in
